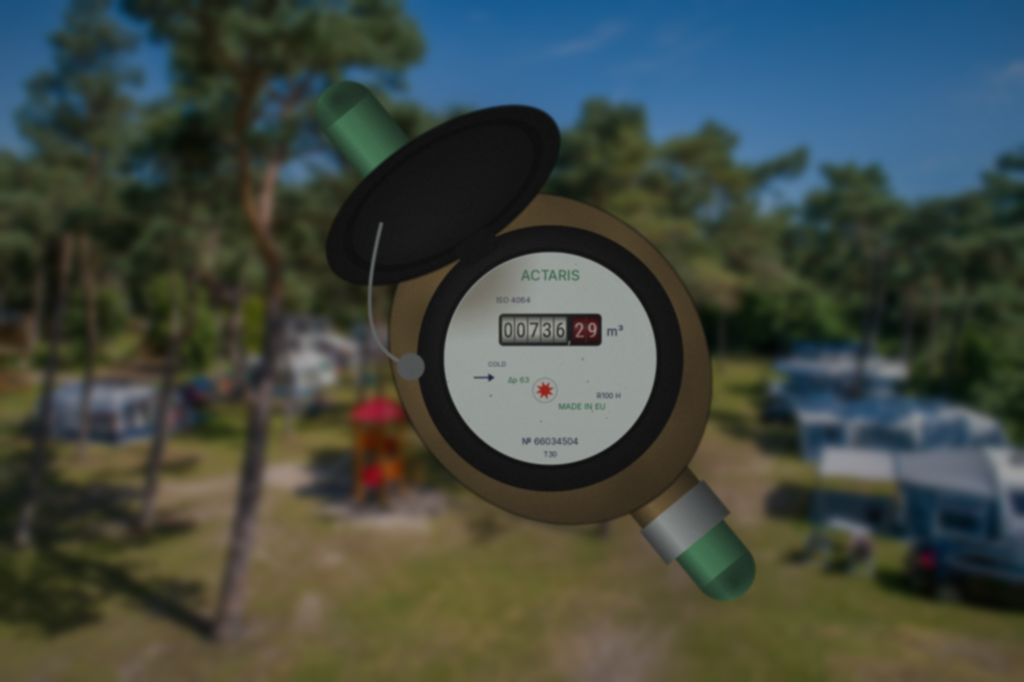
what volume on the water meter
736.29 m³
